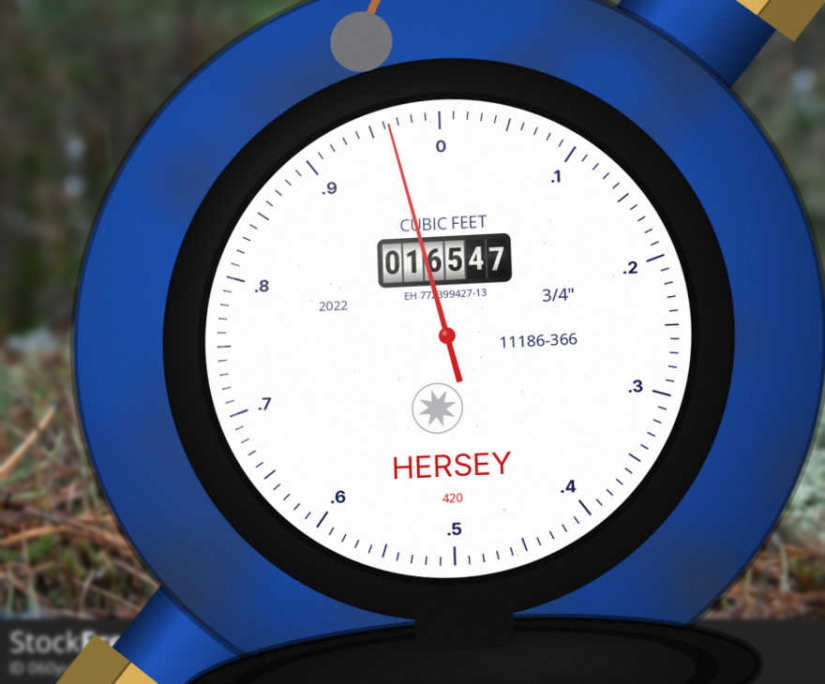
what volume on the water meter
16546.96 ft³
